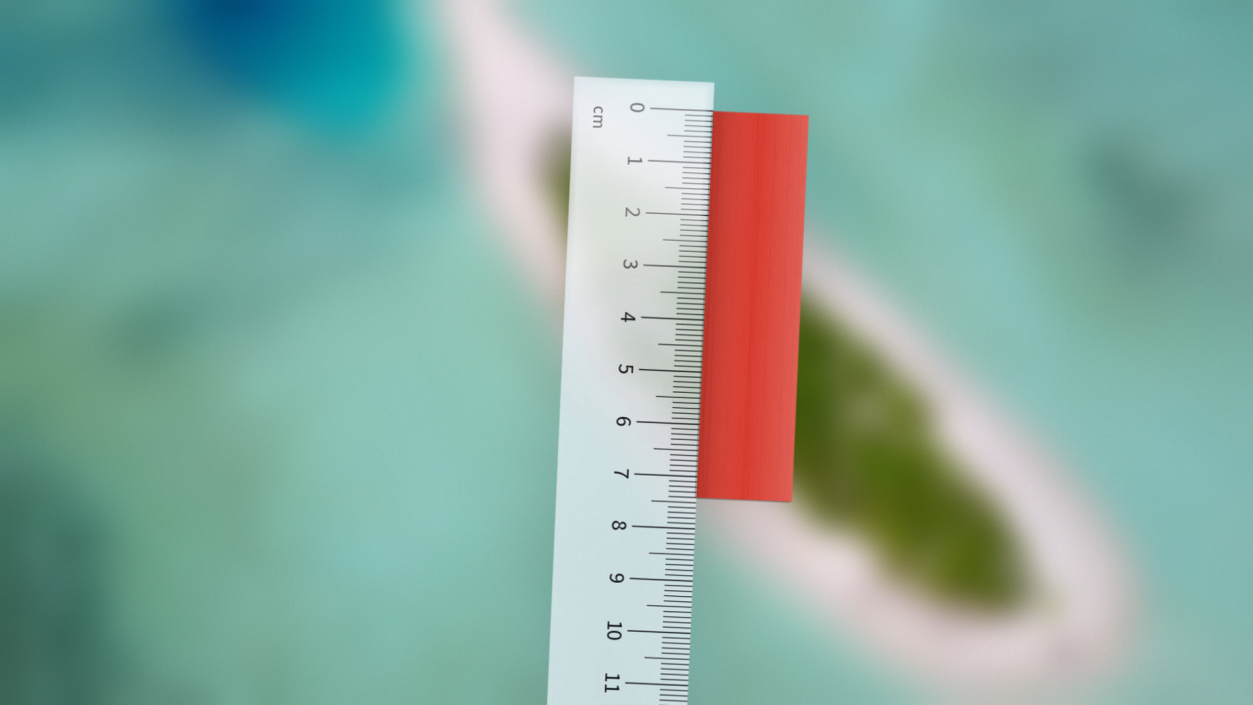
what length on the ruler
7.4 cm
